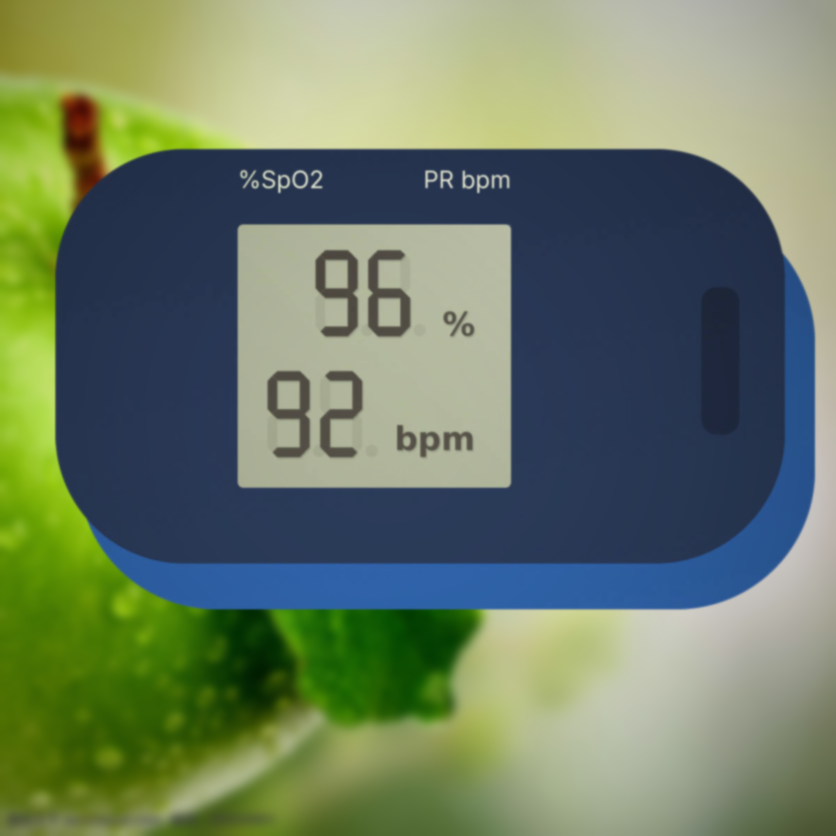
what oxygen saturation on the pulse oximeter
96 %
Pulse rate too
92 bpm
